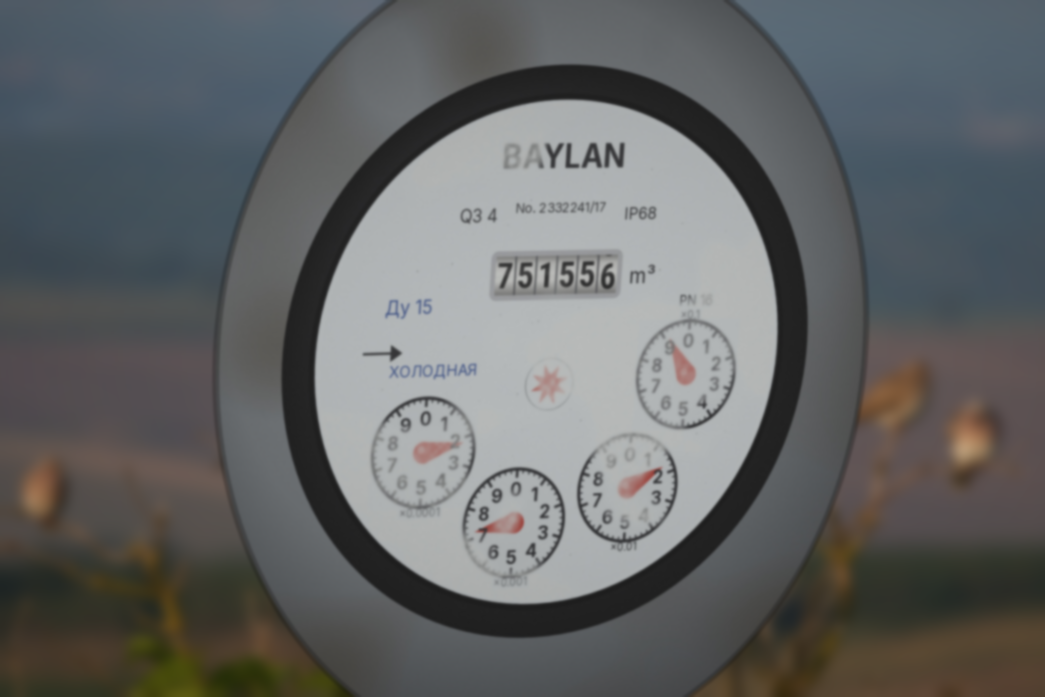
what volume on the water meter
751555.9172 m³
